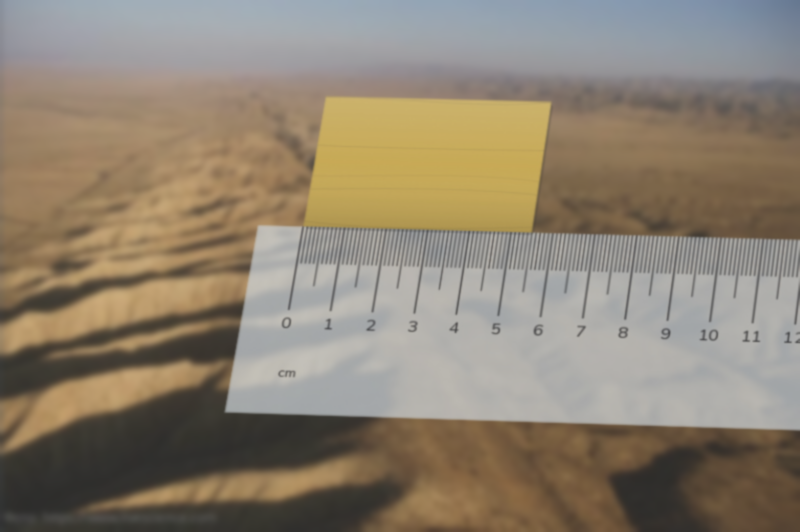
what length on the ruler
5.5 cm
